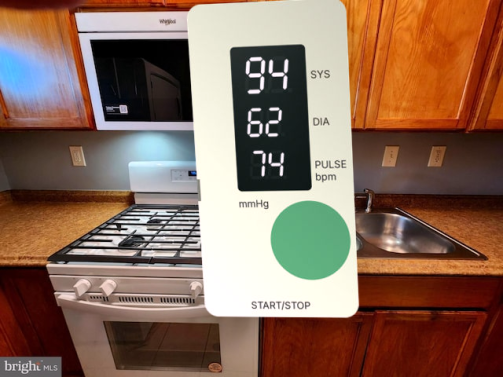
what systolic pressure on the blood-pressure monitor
94 mmHg
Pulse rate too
74 bpm
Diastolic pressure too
62 mmHg
